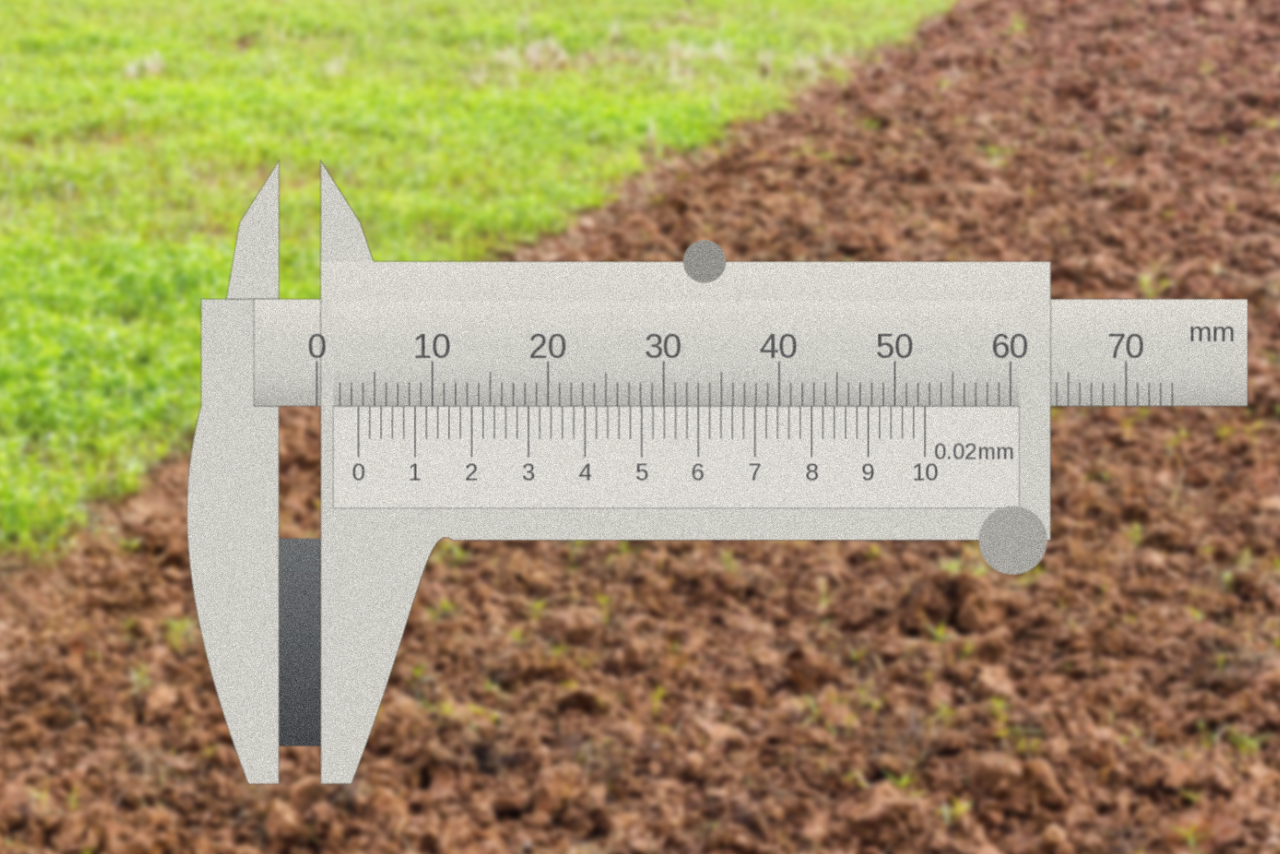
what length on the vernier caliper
3.6 mm
